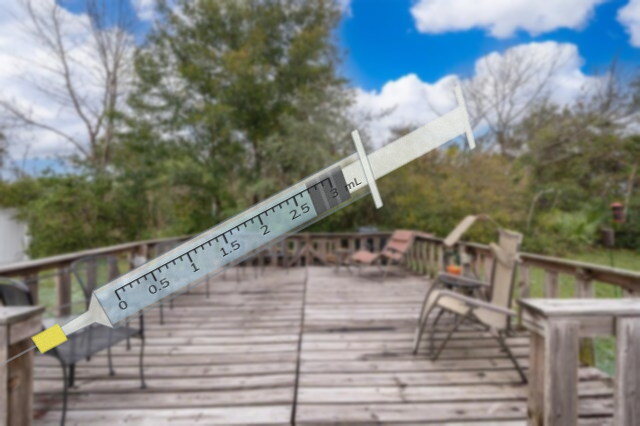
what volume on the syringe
2.7 mL
